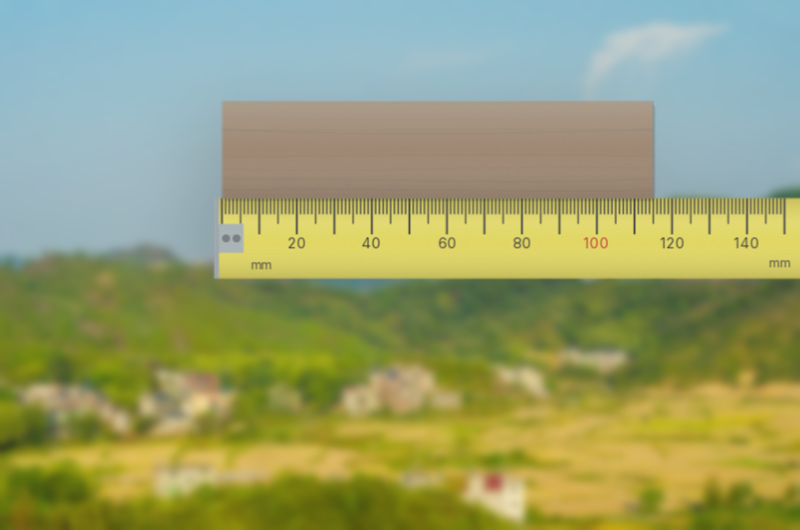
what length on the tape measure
115 mm
